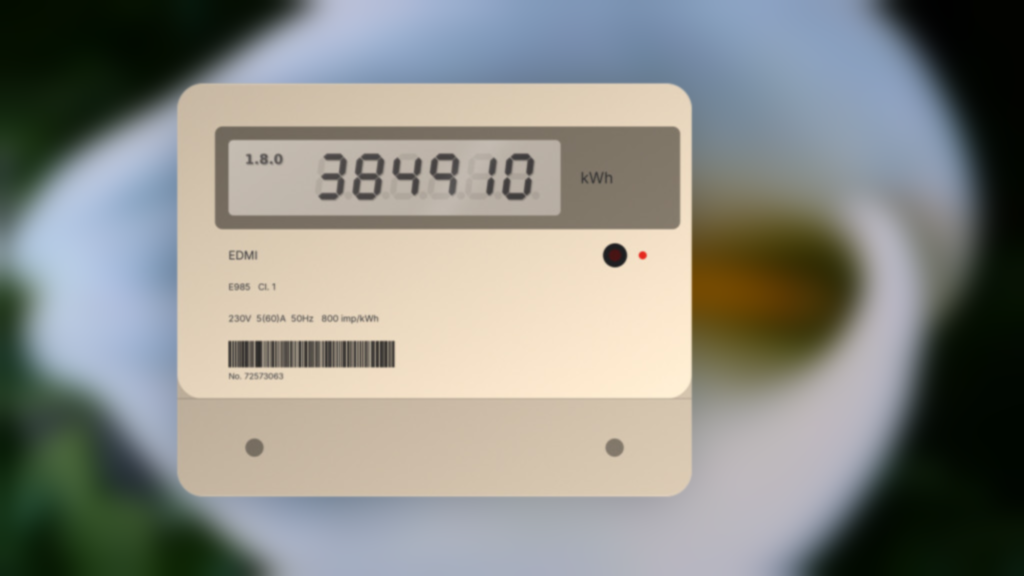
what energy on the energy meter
384910 kWh
